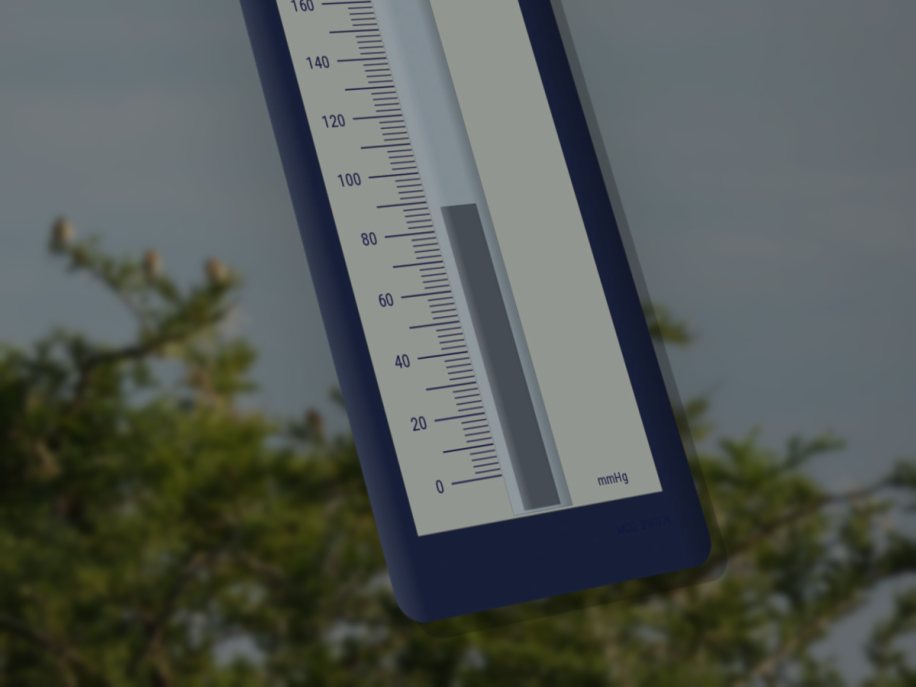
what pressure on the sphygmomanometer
88 mmHg
